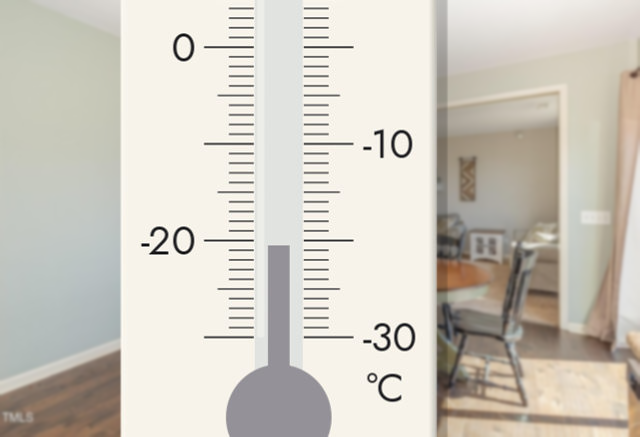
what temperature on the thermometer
-20.5 °C
